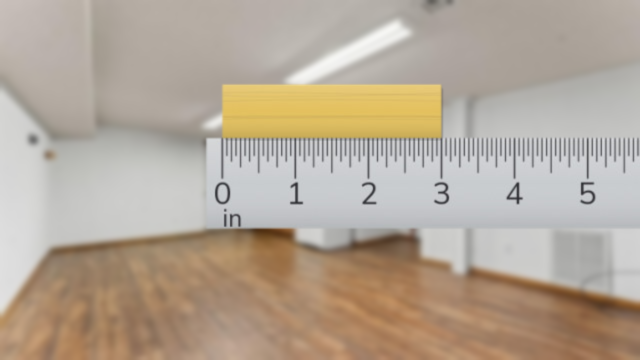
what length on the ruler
3 in
